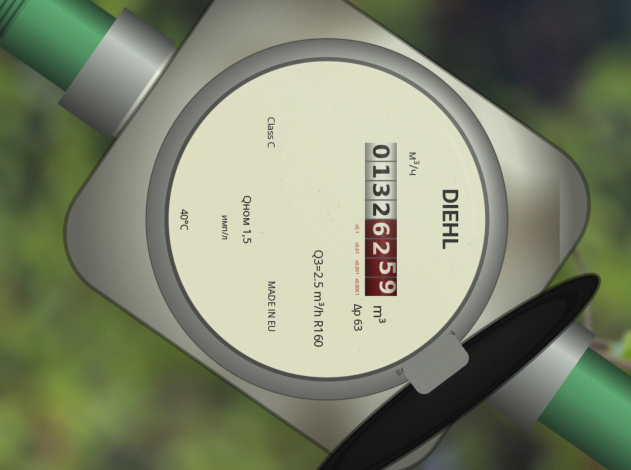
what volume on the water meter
132.6259 m³
